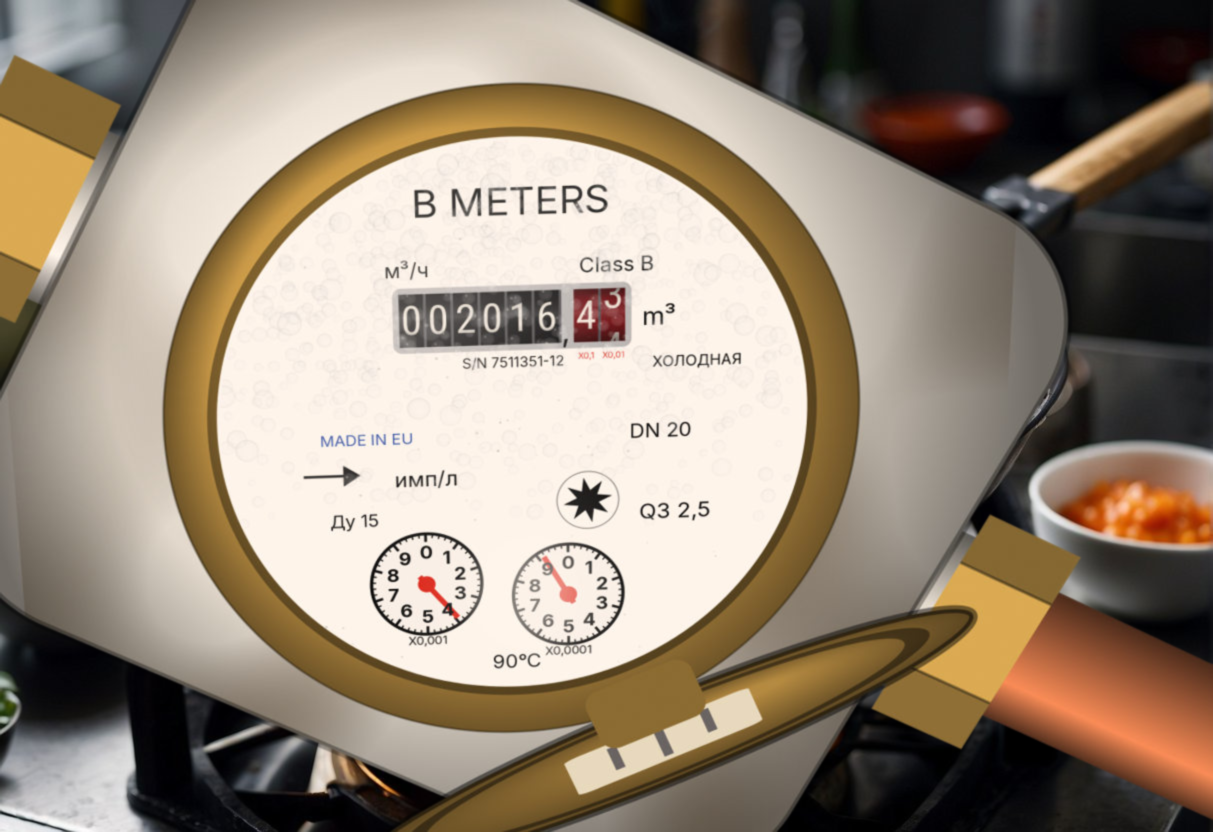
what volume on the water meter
2016.4339 m³
